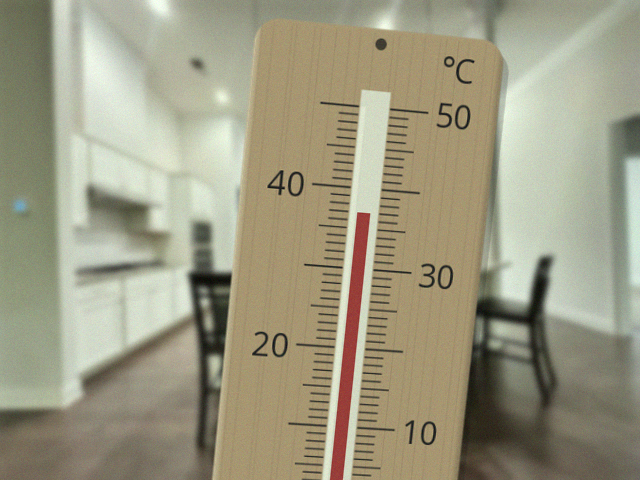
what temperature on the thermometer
37 °C
